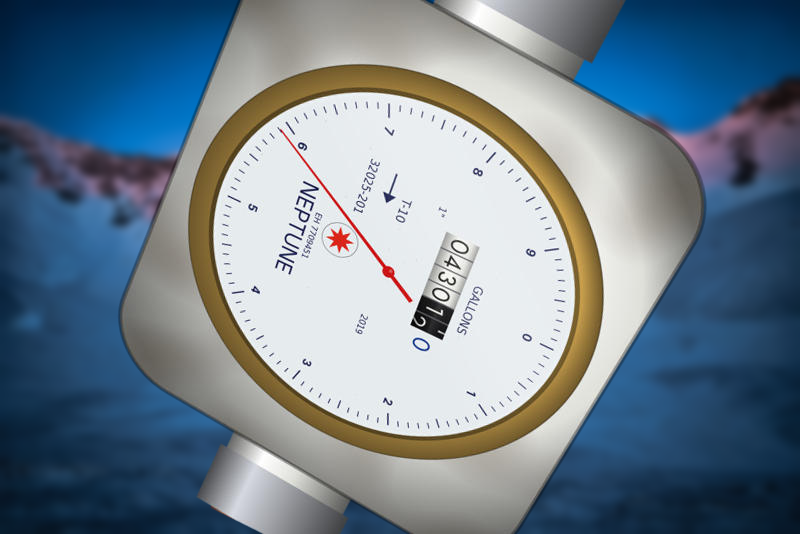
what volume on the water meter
430115.9 gal
